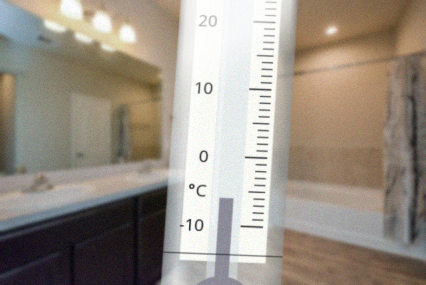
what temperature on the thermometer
-6 °C
